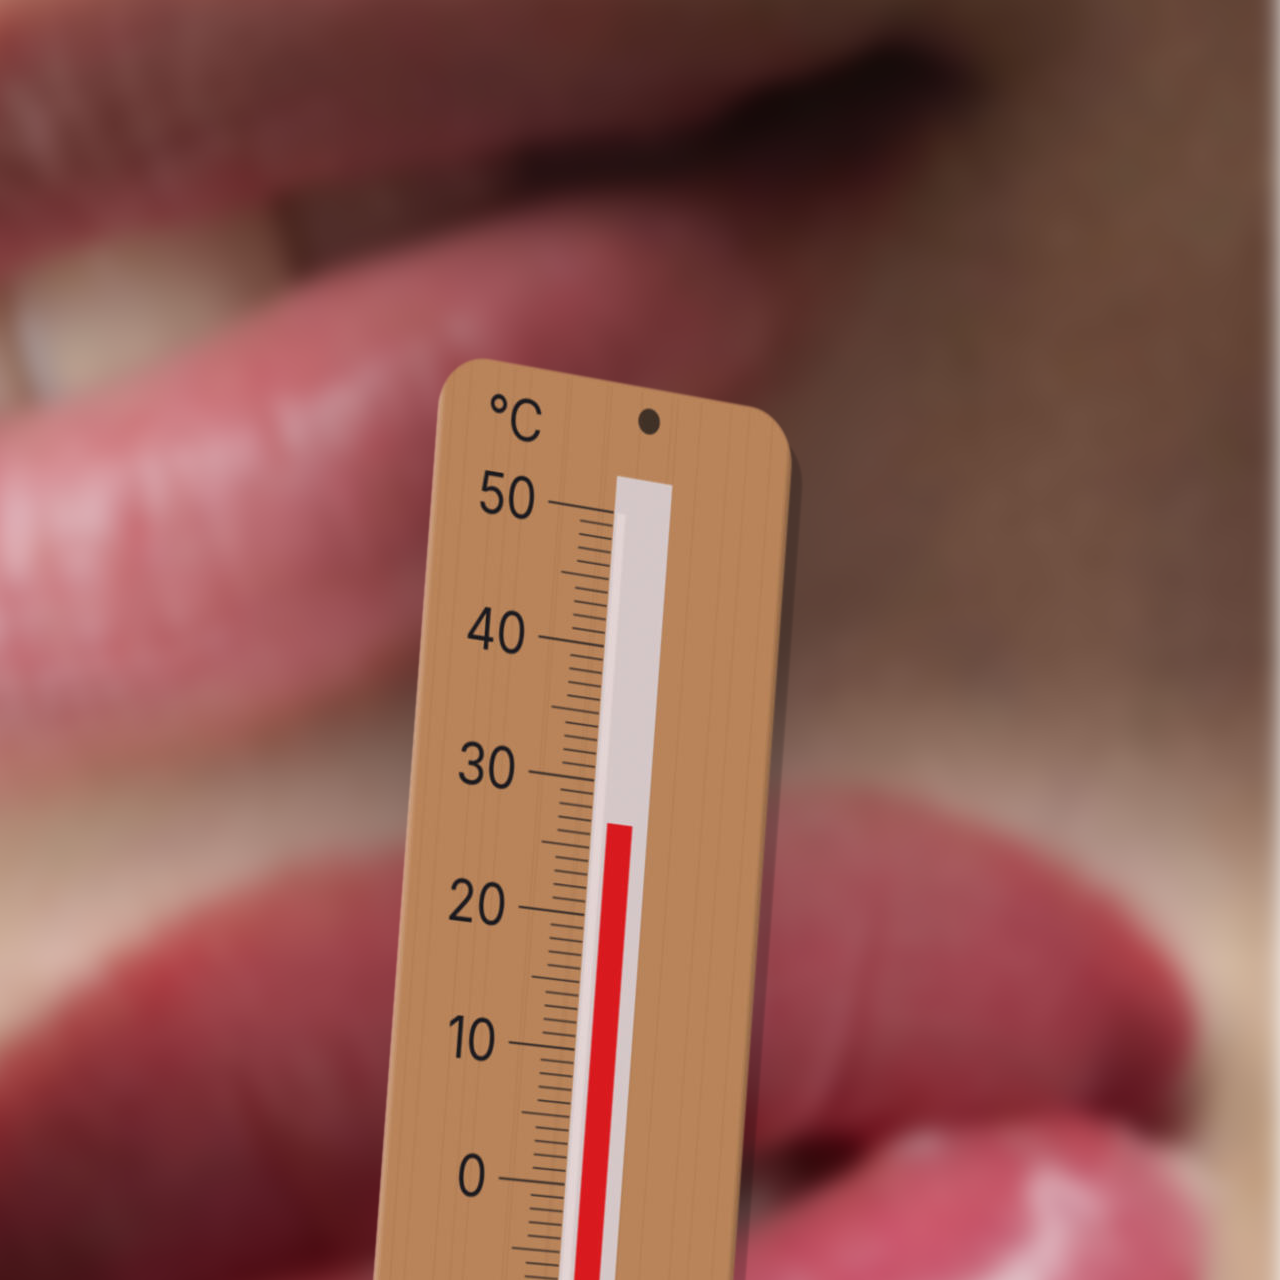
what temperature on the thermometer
27 °C
